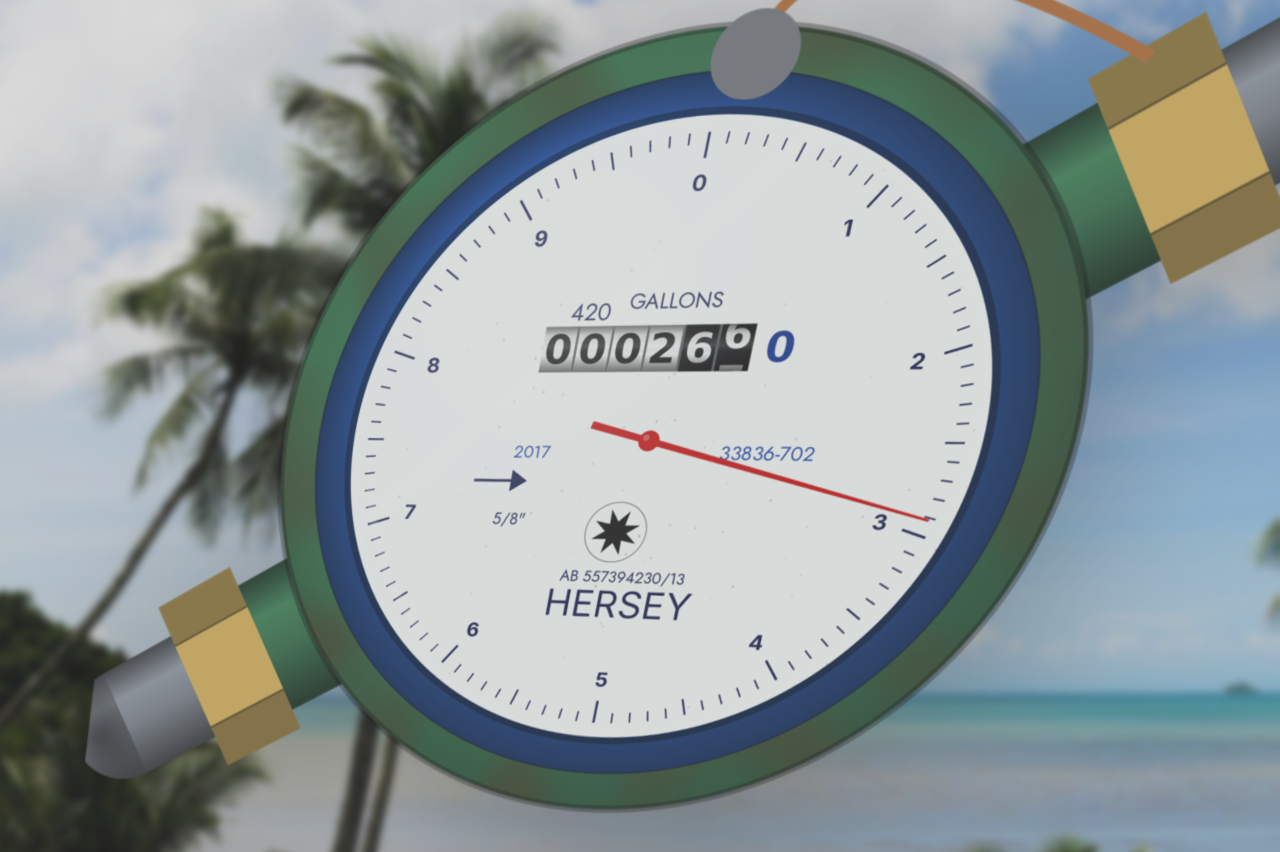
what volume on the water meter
2662.9 gal
